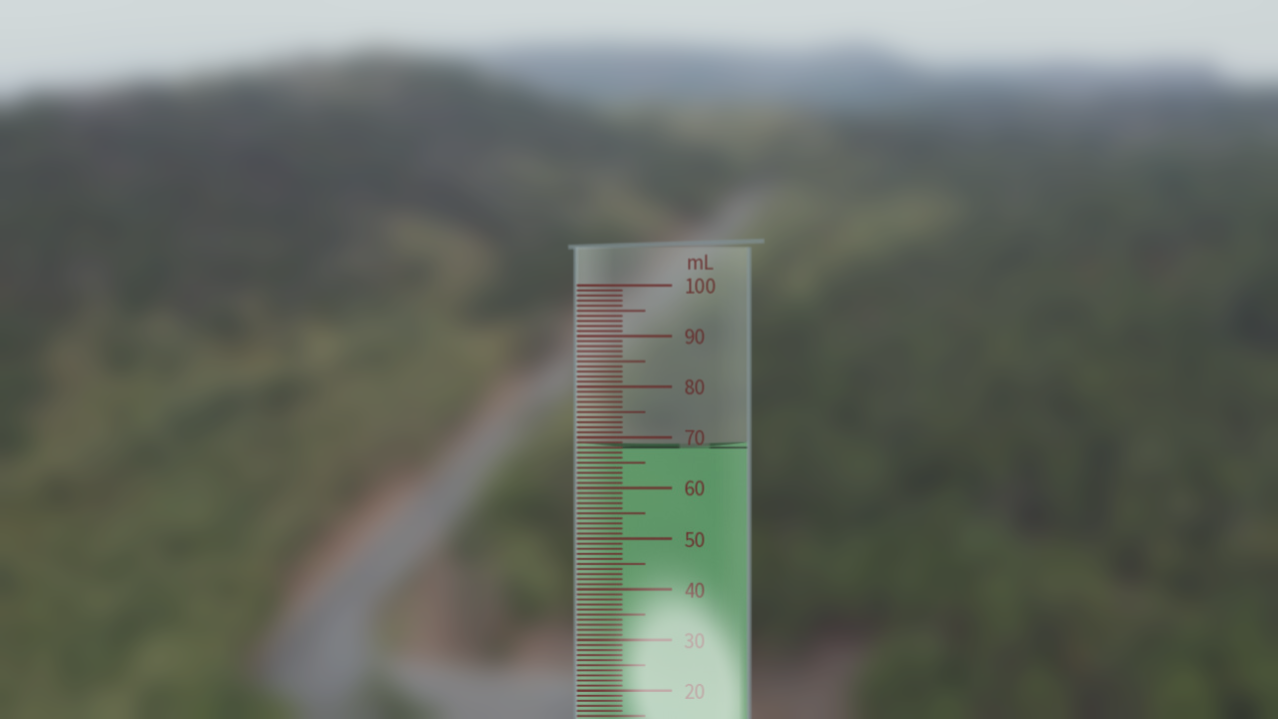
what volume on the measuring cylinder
68 mL
